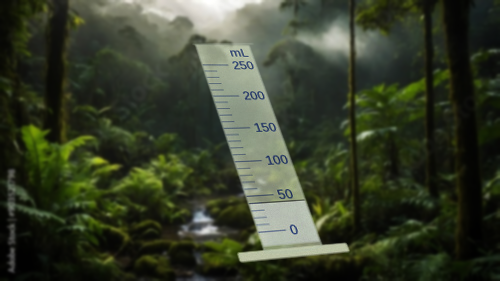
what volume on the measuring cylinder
40 mL
